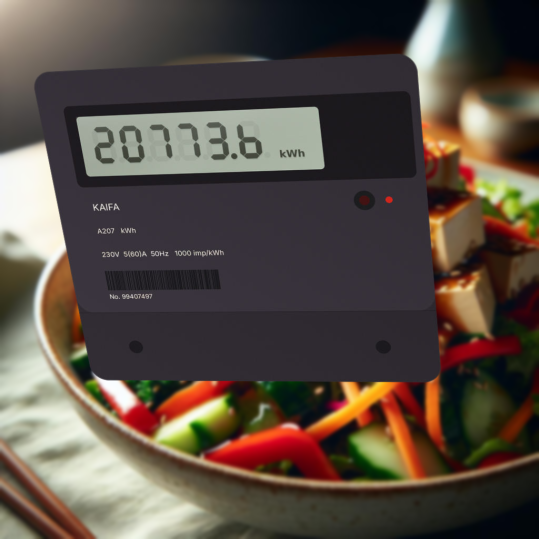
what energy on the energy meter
20773.6 kWh
